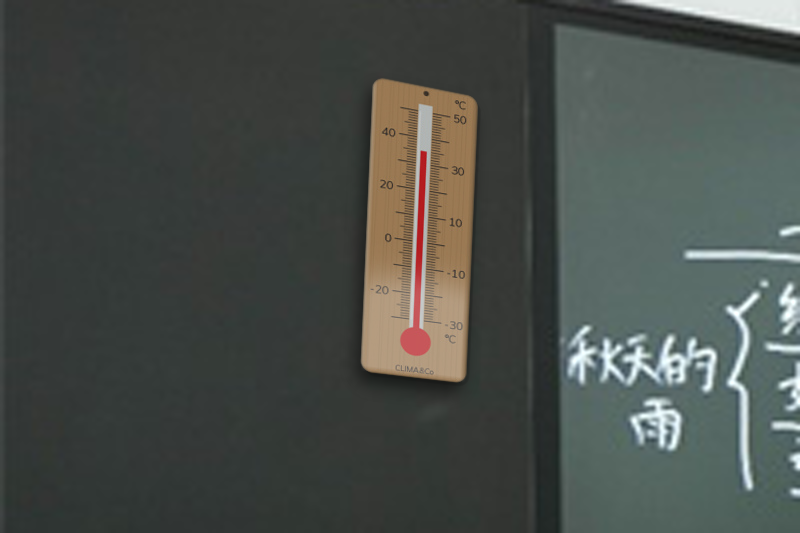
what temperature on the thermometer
35 °C
